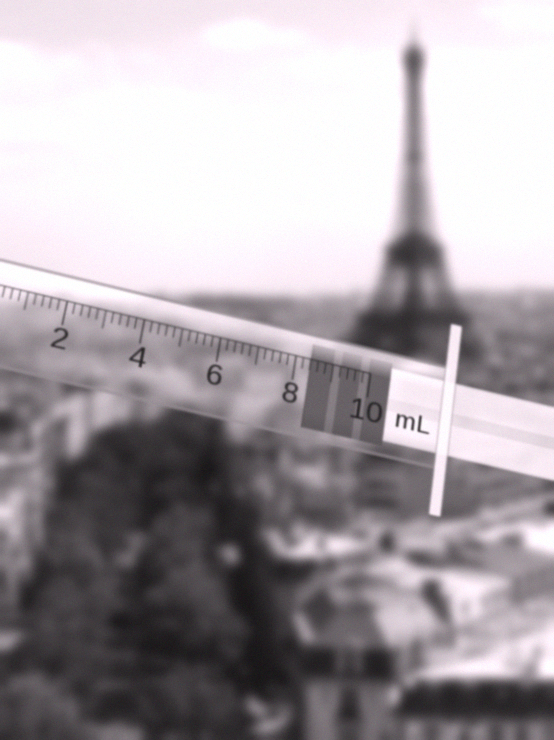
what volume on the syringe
8.4 mL
